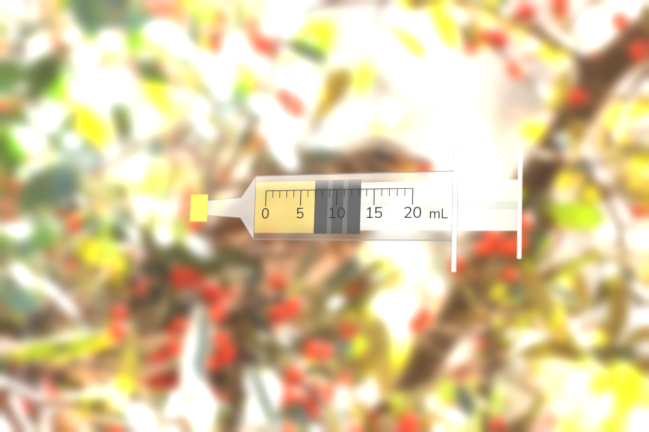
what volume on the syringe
7 mL
